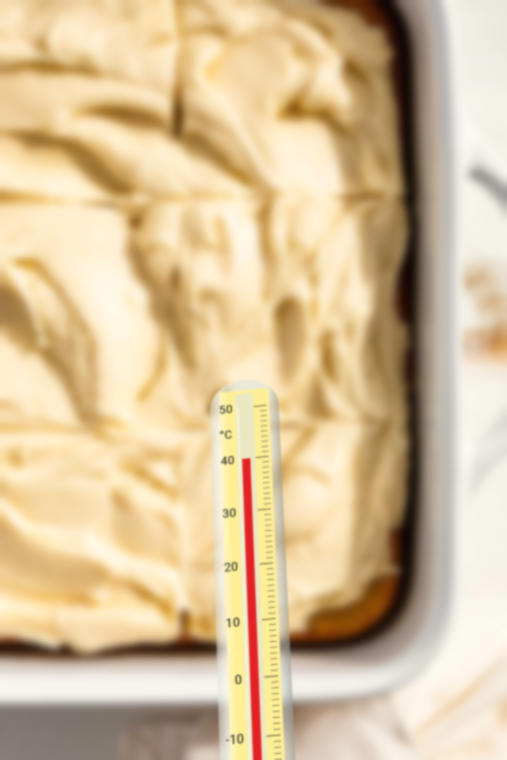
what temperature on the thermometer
40 °C
